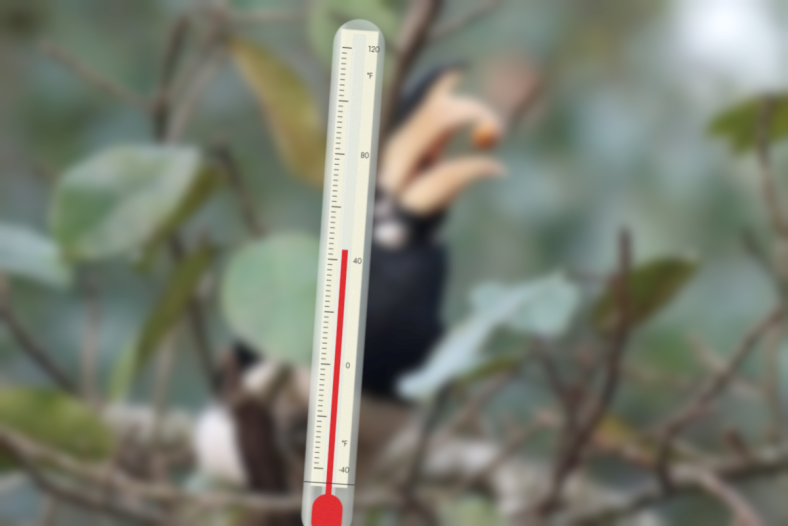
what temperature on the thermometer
44 °F
